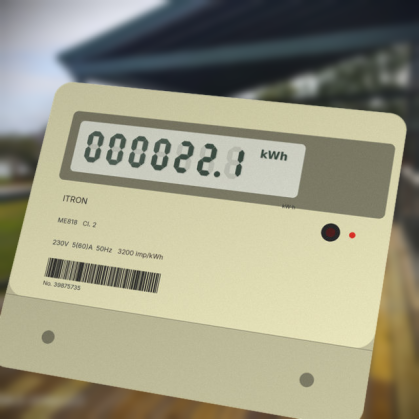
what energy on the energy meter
22.1 kWh
